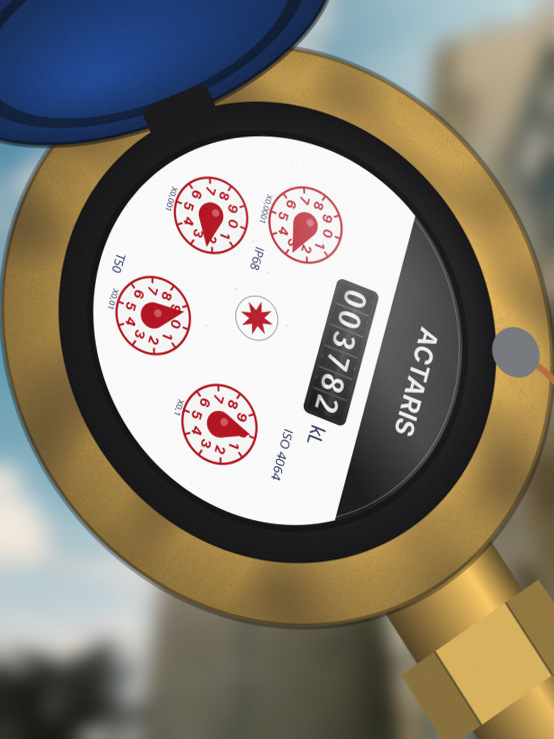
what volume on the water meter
3781.9922 kL
